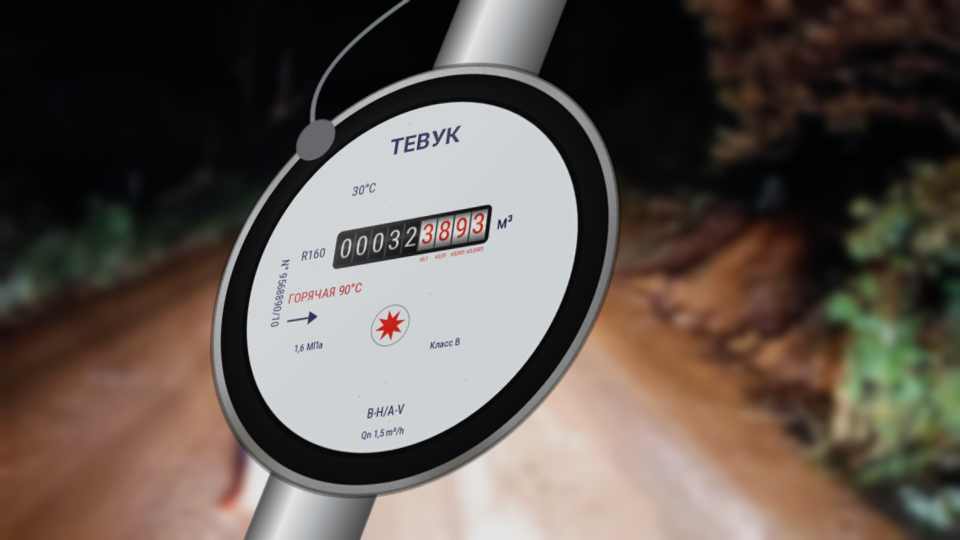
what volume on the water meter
32.3893 m³
